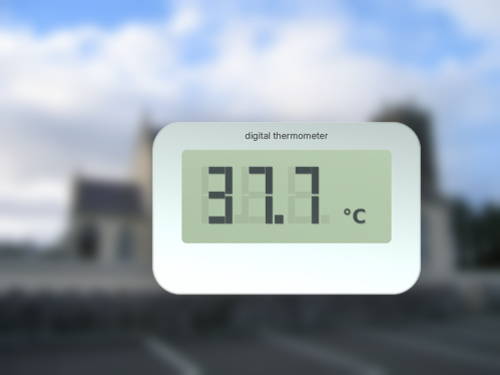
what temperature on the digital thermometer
37.7 °C
